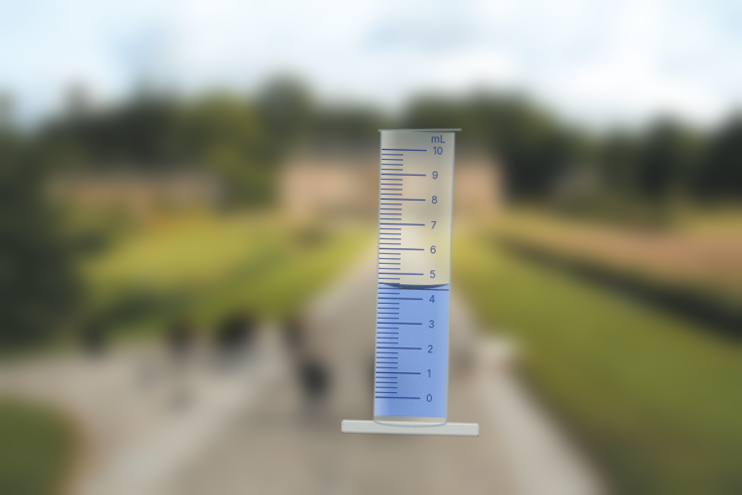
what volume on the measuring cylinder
4.4 mL
